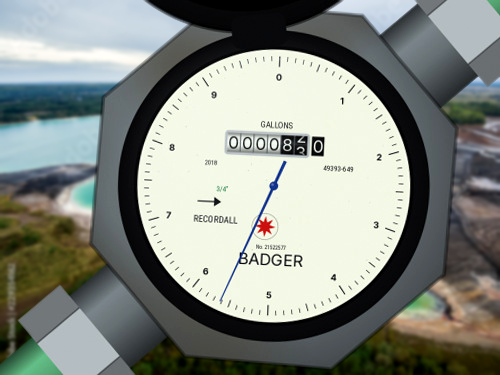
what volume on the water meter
825.6 gal
